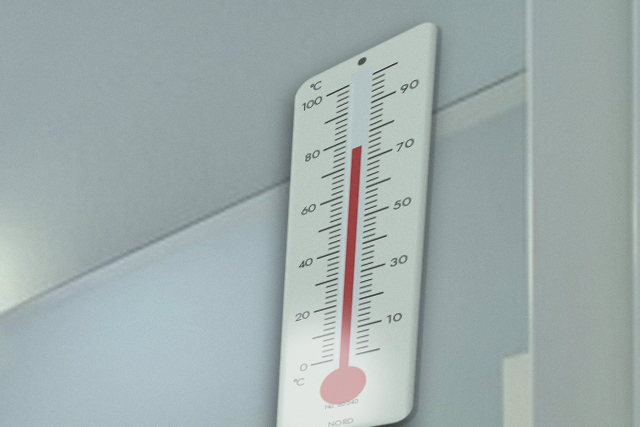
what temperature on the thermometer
76 °C
